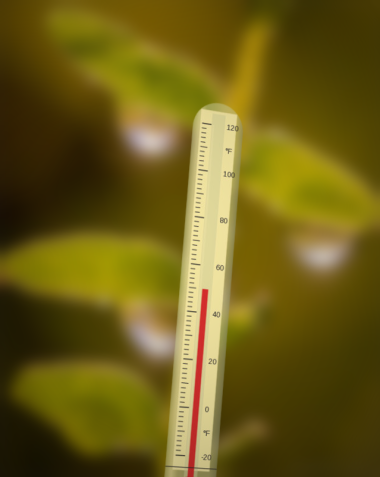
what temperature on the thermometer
50 °F
